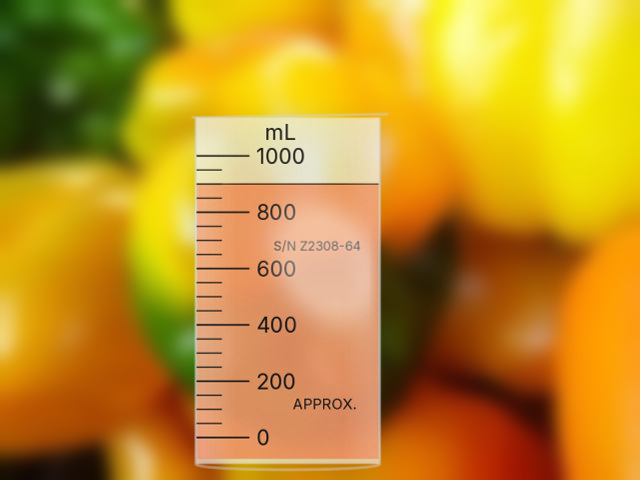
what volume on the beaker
900 mL
